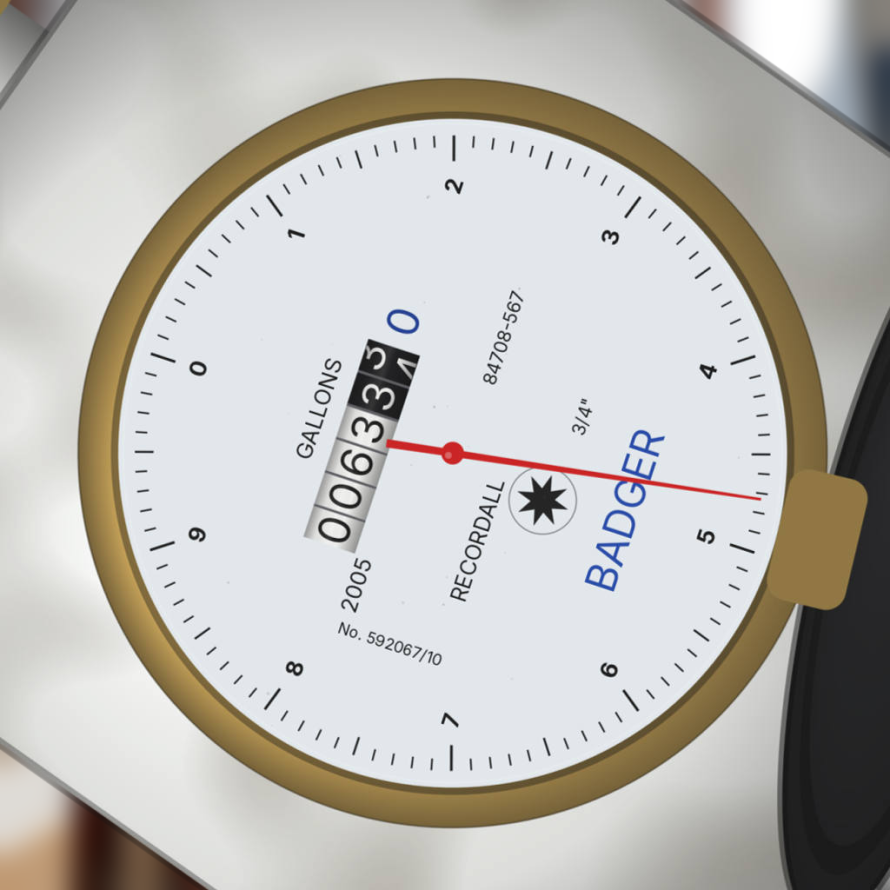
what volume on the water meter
63334.7 gal
